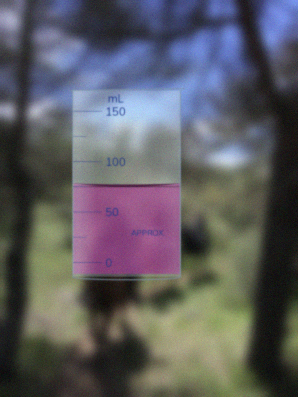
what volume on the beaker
75 mL
